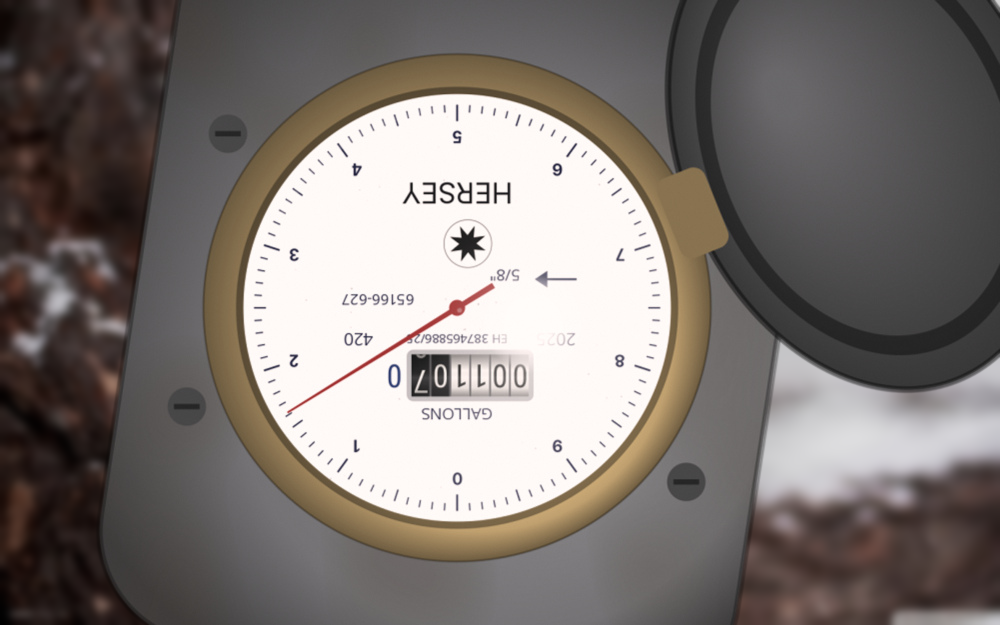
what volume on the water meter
11071.6 gal
